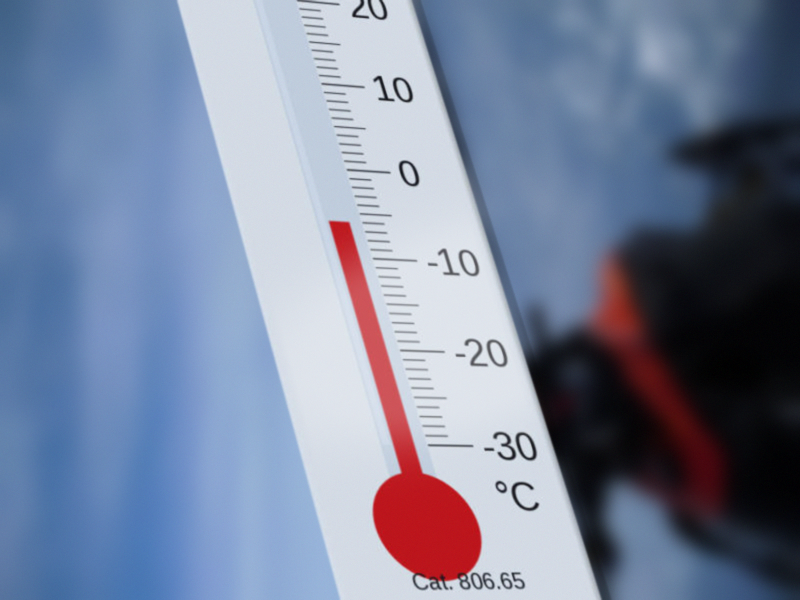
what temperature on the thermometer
-6 °C
